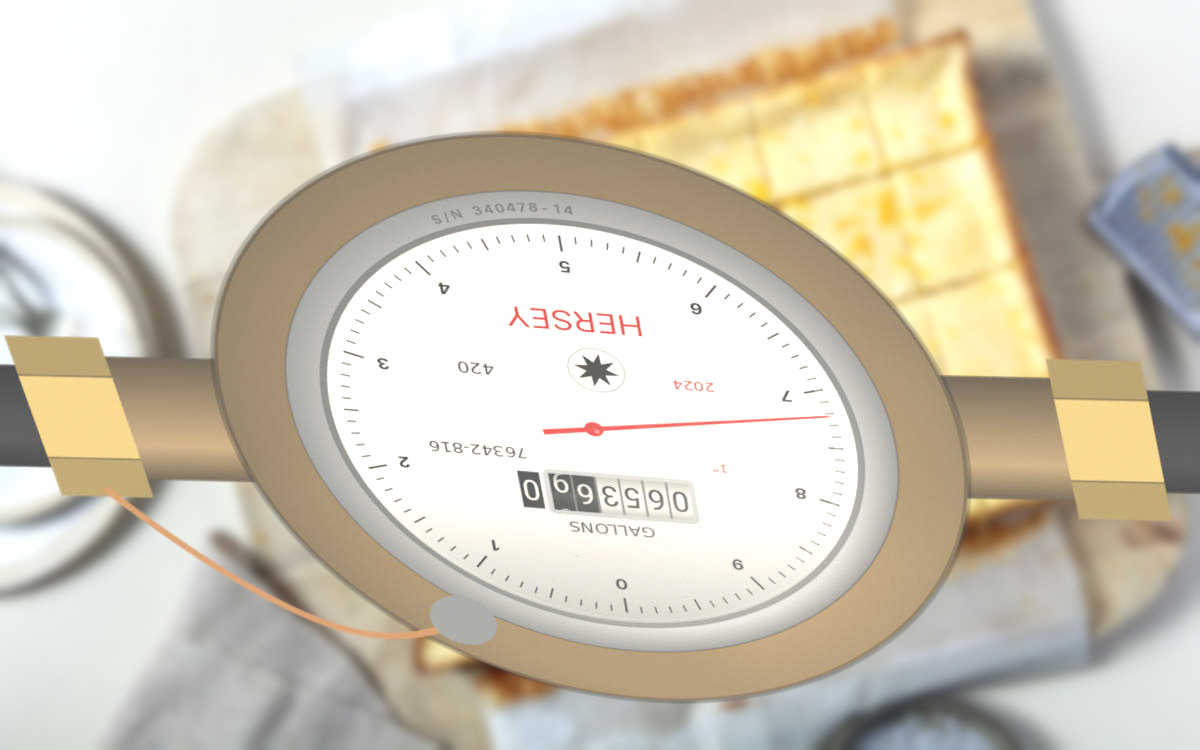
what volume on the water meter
653687.2 gal
